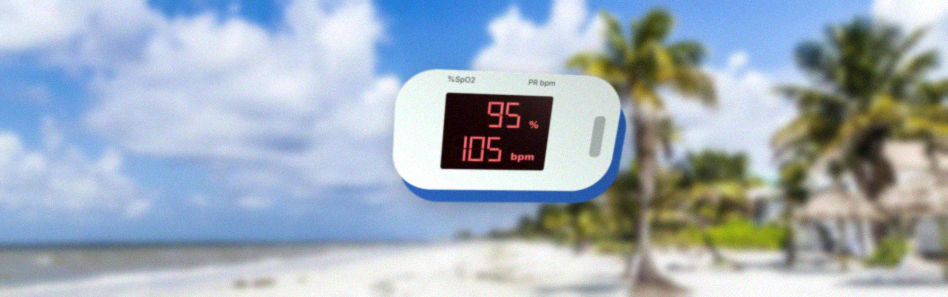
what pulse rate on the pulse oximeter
105 bpm
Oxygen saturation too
95 %
